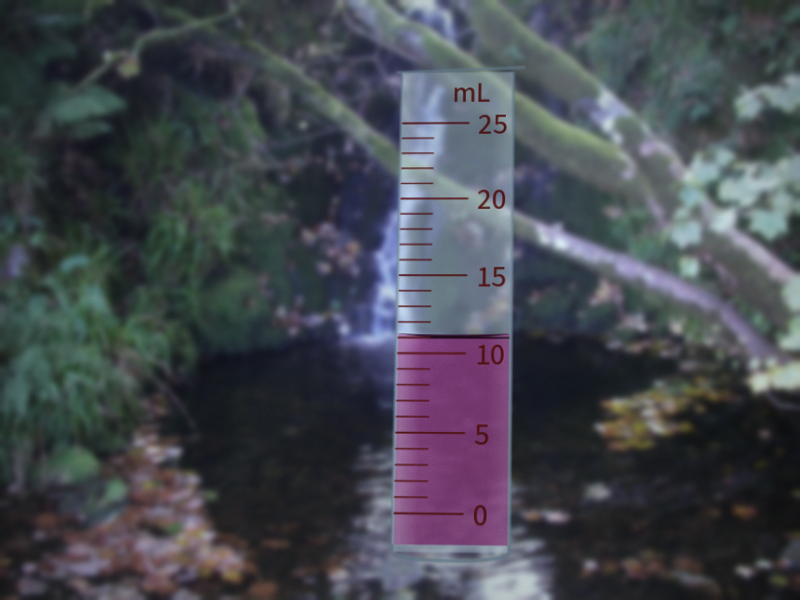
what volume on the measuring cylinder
11 mL
